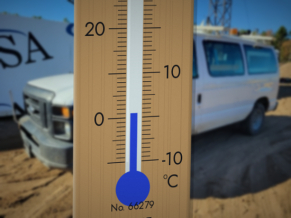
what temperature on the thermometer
1 °C
